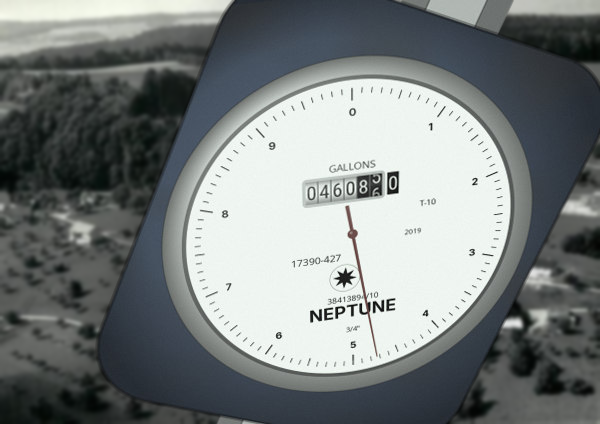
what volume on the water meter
460854.7 gal
